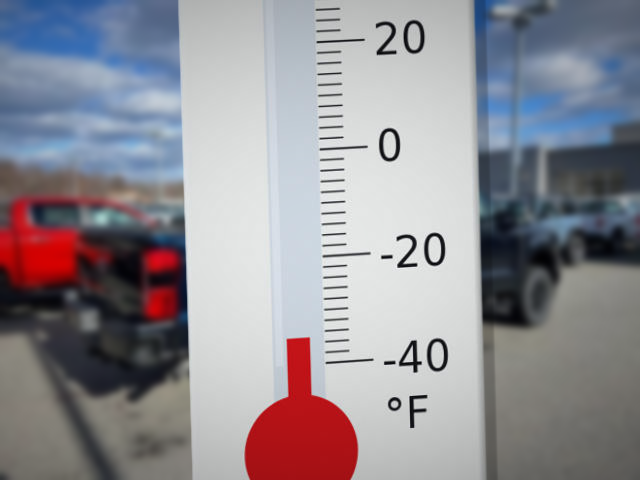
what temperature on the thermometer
-35 °F
